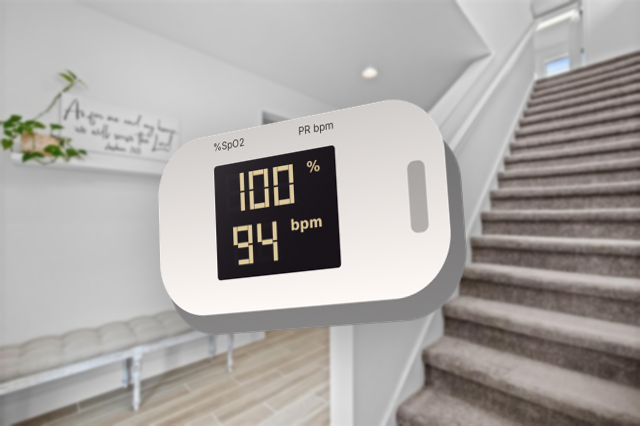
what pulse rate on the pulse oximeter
94 bpm
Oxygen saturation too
100 %
